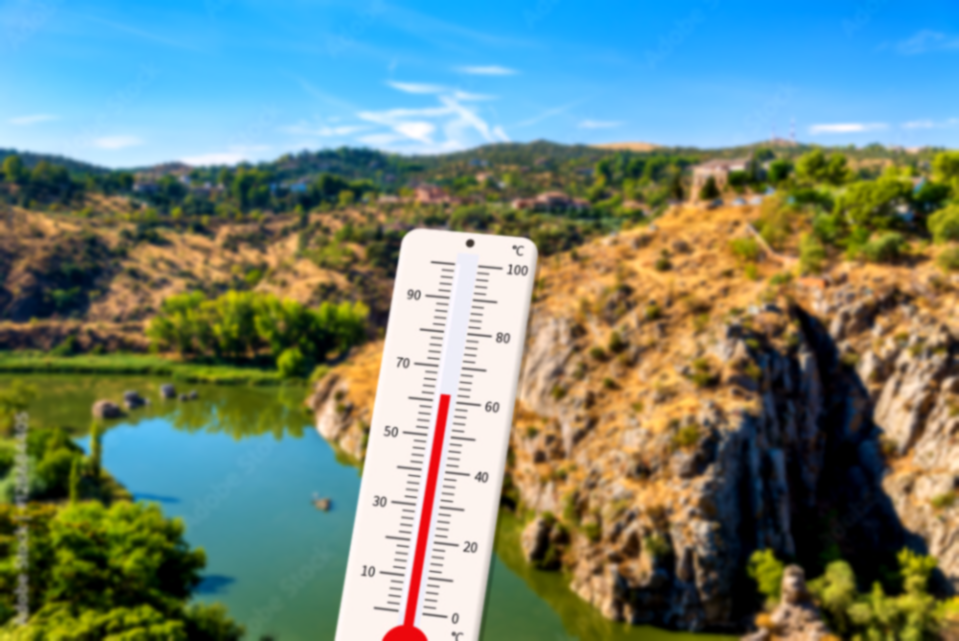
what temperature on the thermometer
62 °C
